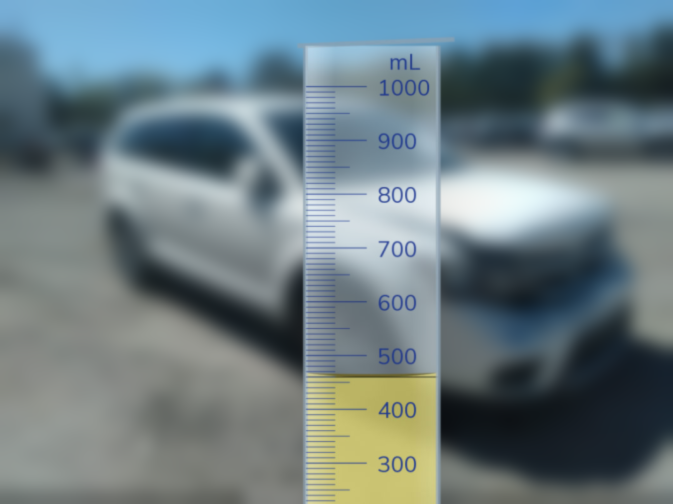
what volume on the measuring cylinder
460 mL
